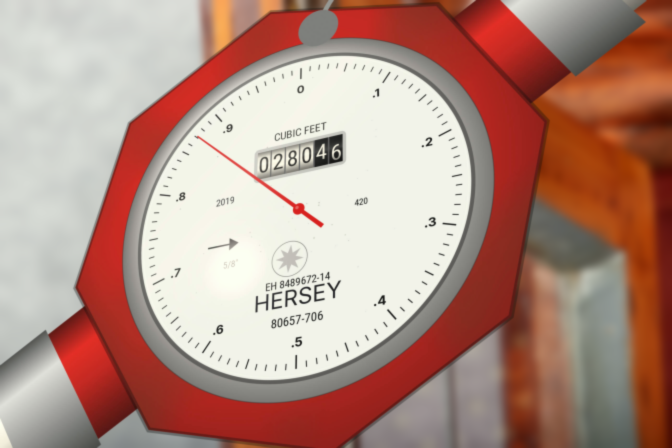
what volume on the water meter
28045.87 ft³
